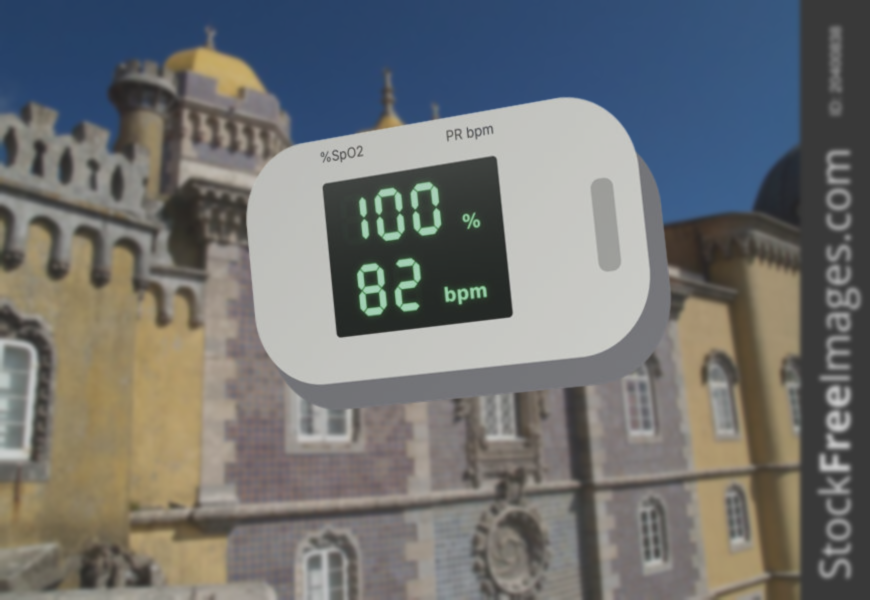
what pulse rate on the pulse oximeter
82 bpm
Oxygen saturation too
100 %
